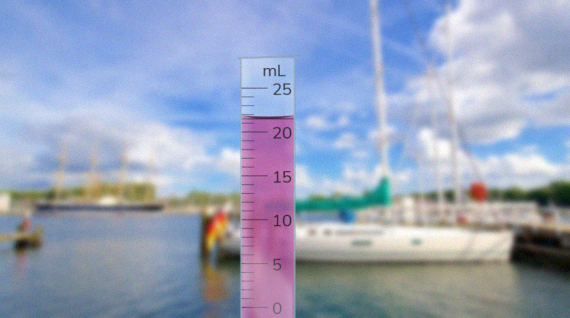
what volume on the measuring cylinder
21.5 mL
